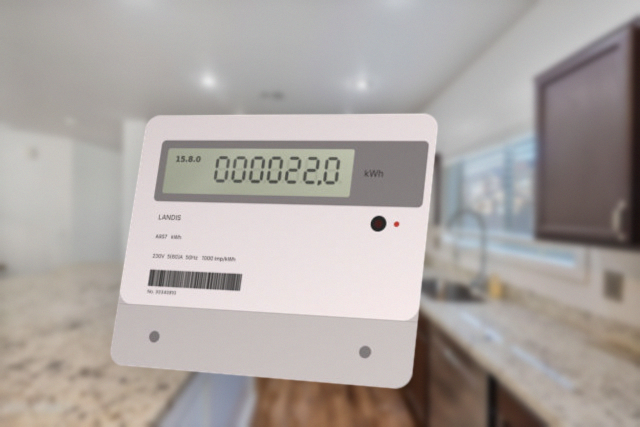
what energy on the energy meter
22.0 kWh
